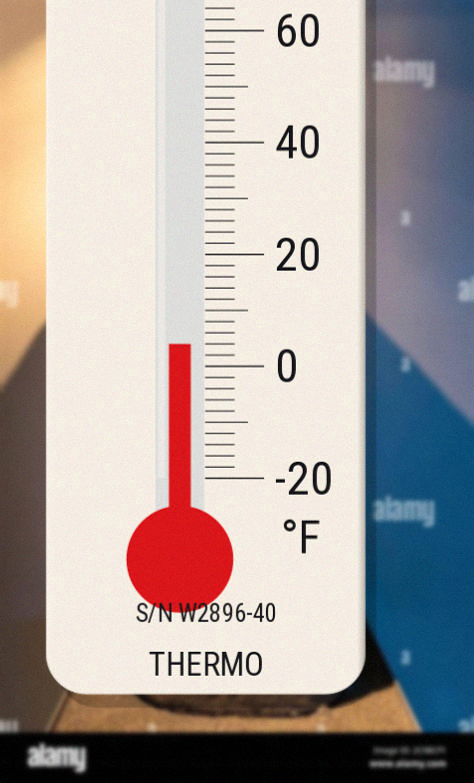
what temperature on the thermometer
4 °F
